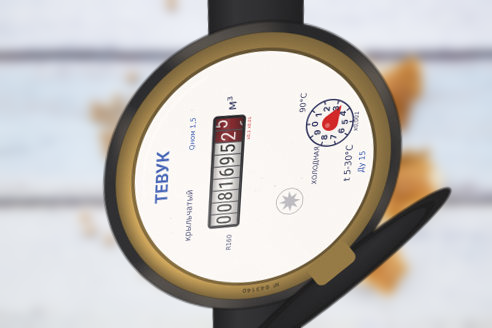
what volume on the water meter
81695.253 m³
